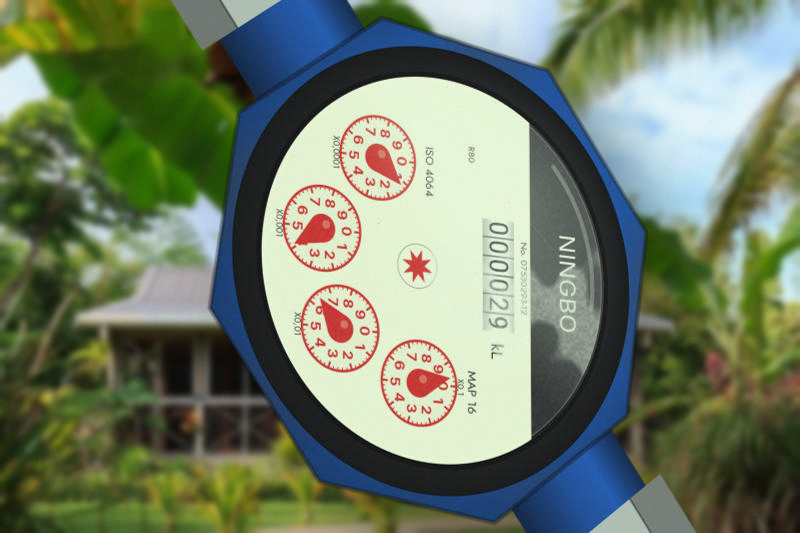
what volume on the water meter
28.9641 kL
